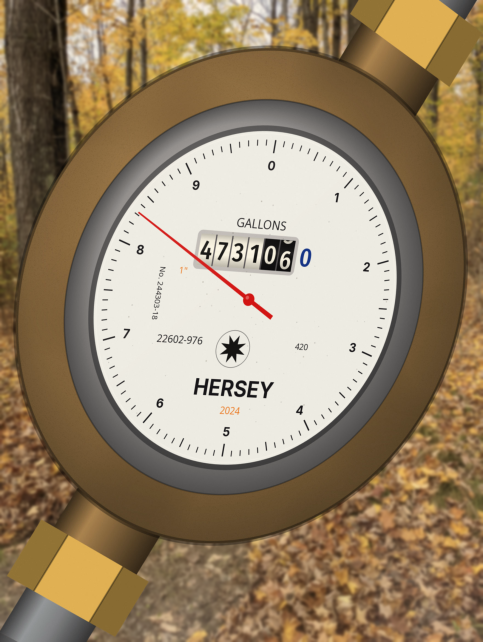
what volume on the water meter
4731058.3 gal
